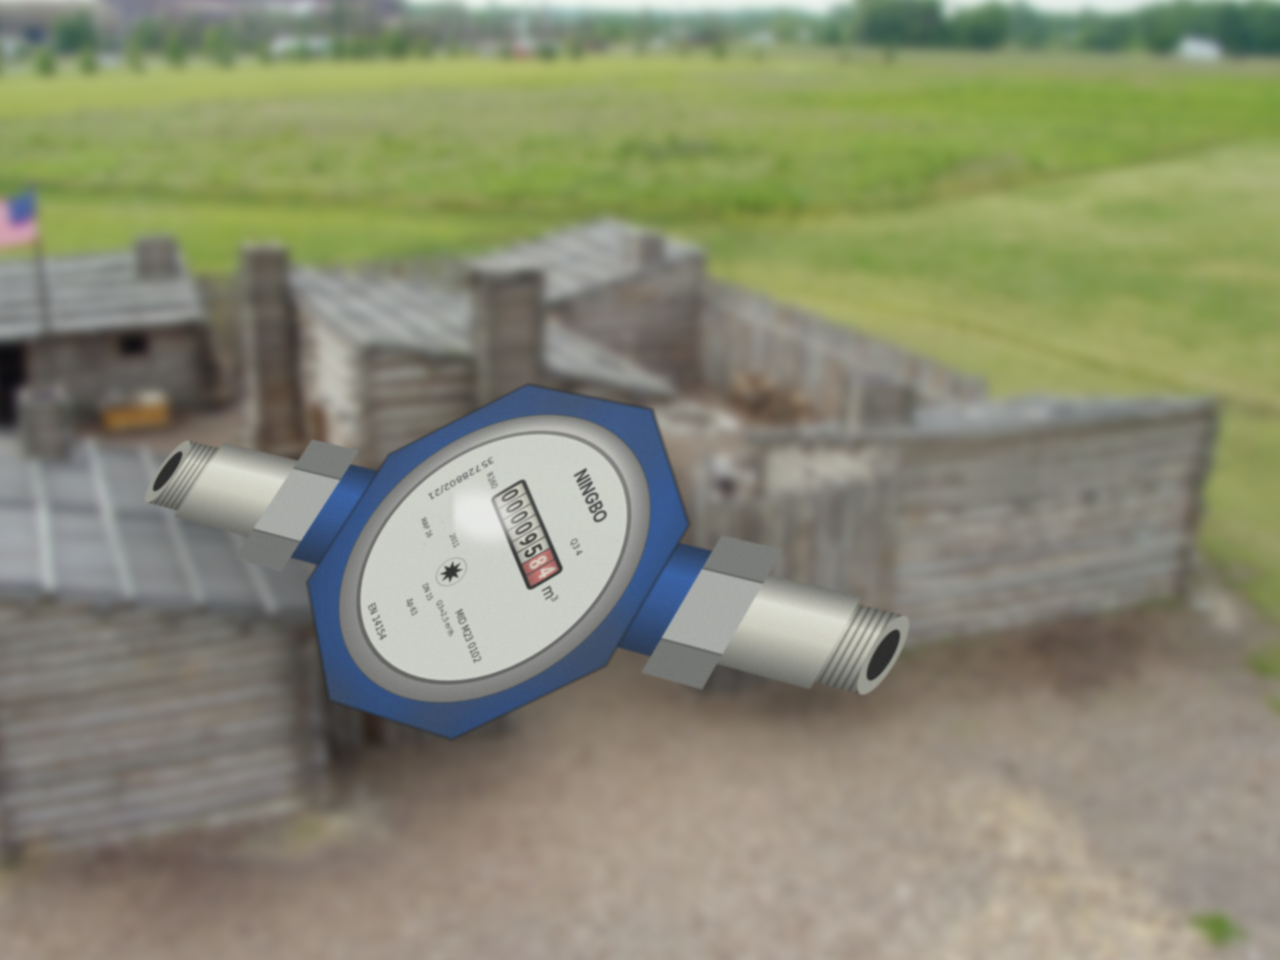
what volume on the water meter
95.84 m³
